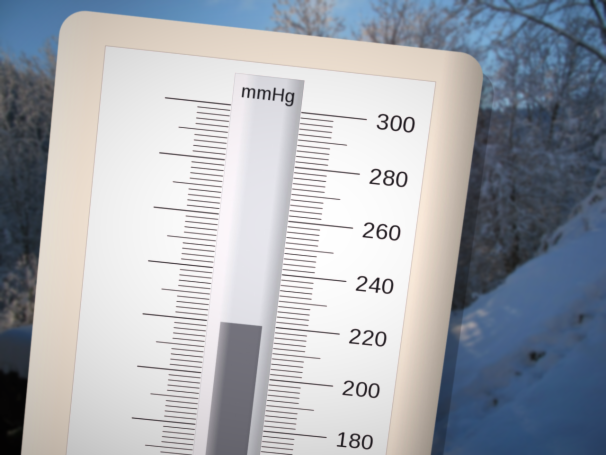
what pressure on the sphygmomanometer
220 mmHg
